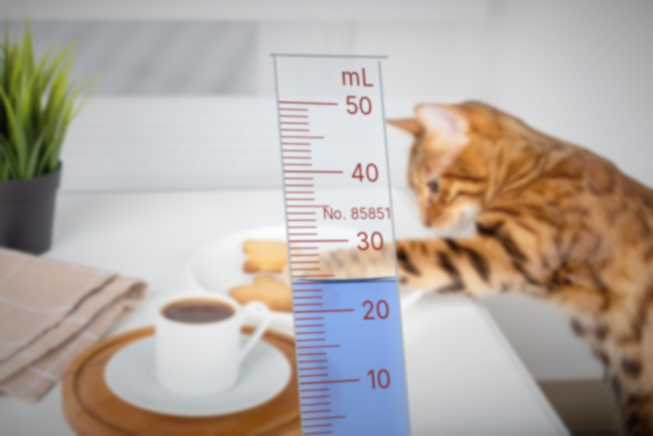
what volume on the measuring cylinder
24 mL
